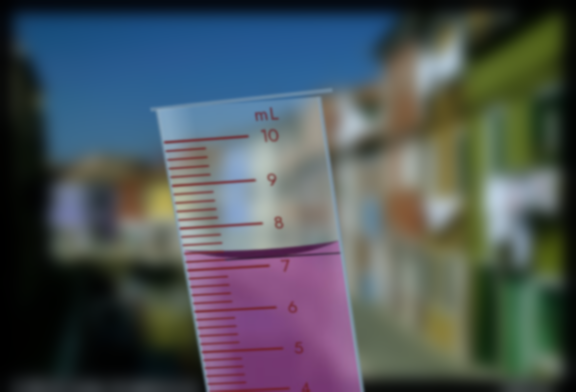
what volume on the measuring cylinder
7.2 mL
